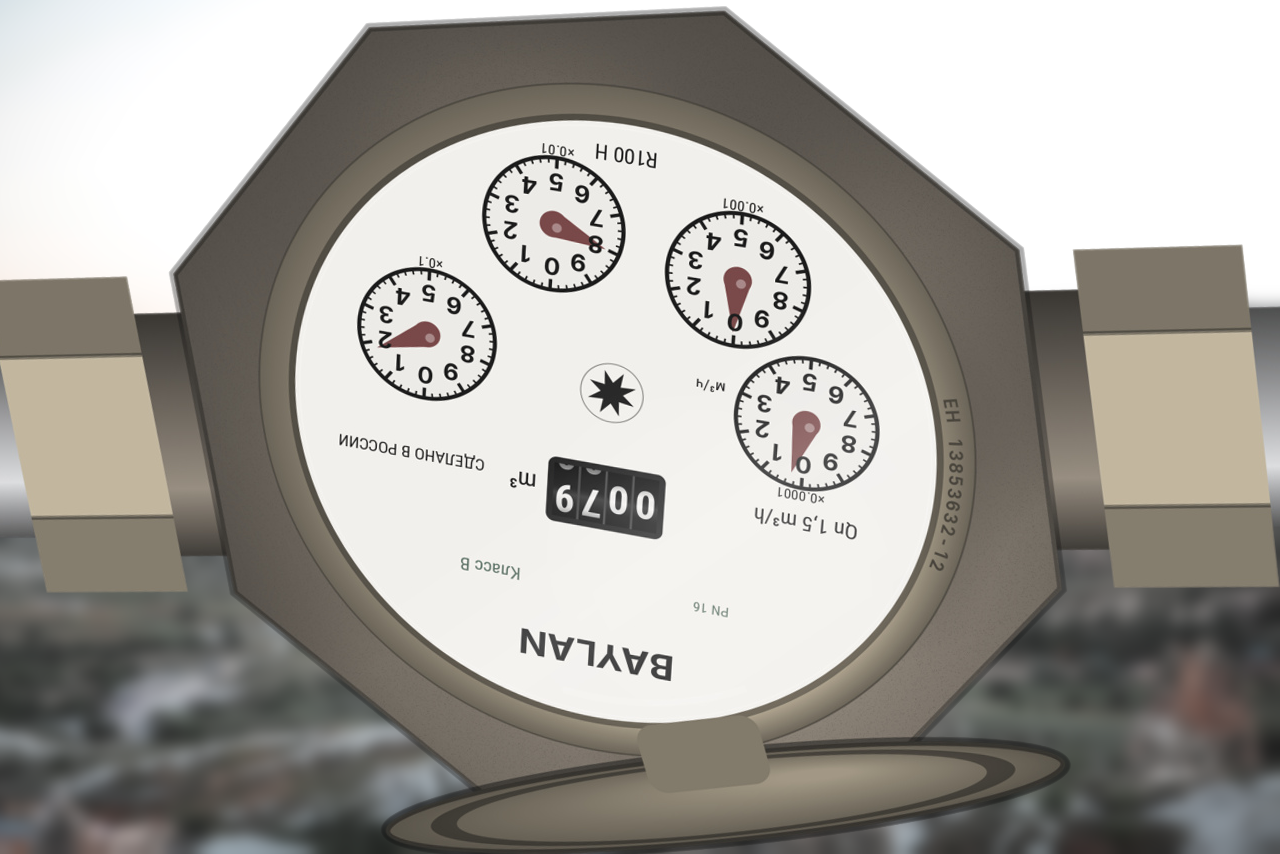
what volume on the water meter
79.1800 m³
